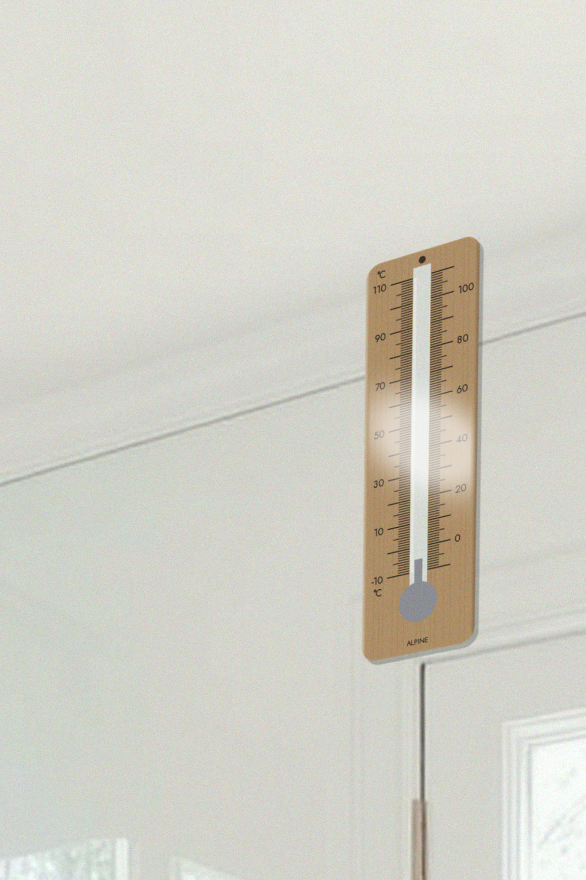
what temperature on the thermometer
-5 °C
